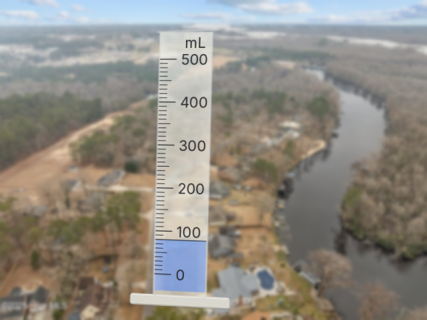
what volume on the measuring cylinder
80 mL
